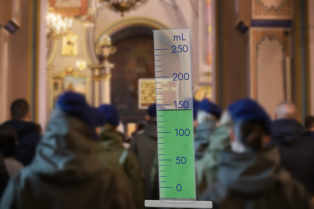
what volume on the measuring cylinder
140 mL
